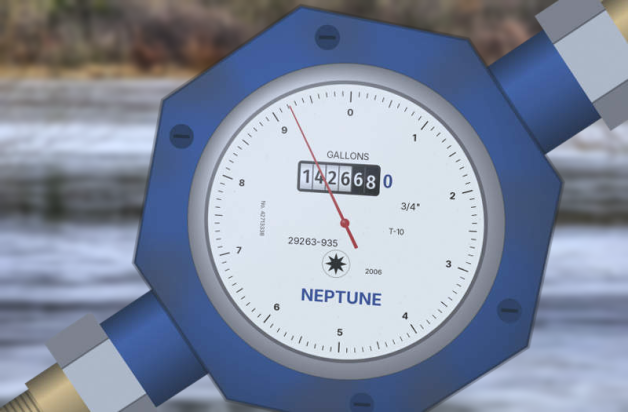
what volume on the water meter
1426679.2 gal
